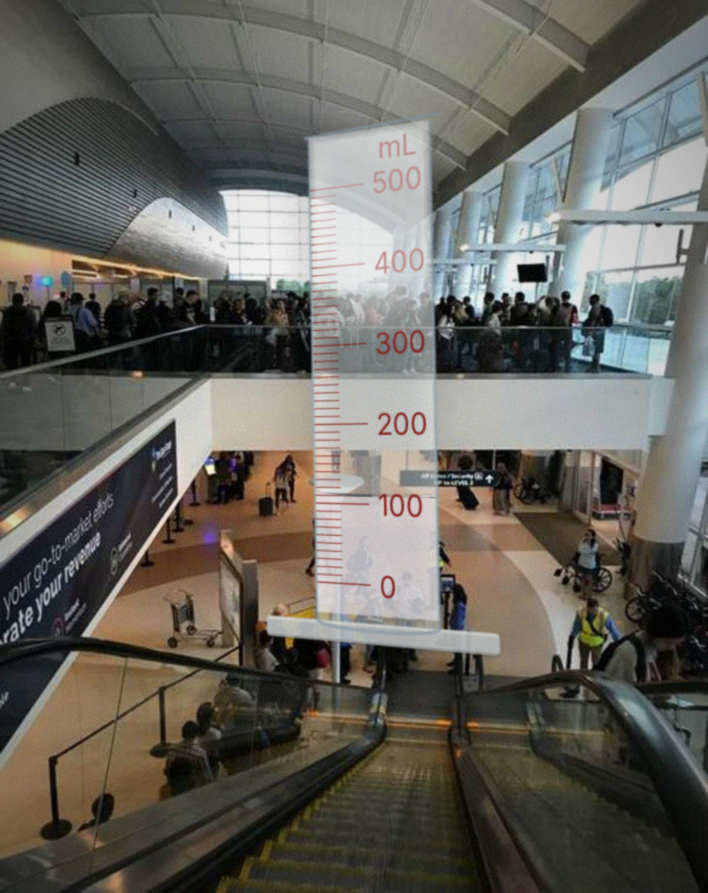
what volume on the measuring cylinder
110 mL
